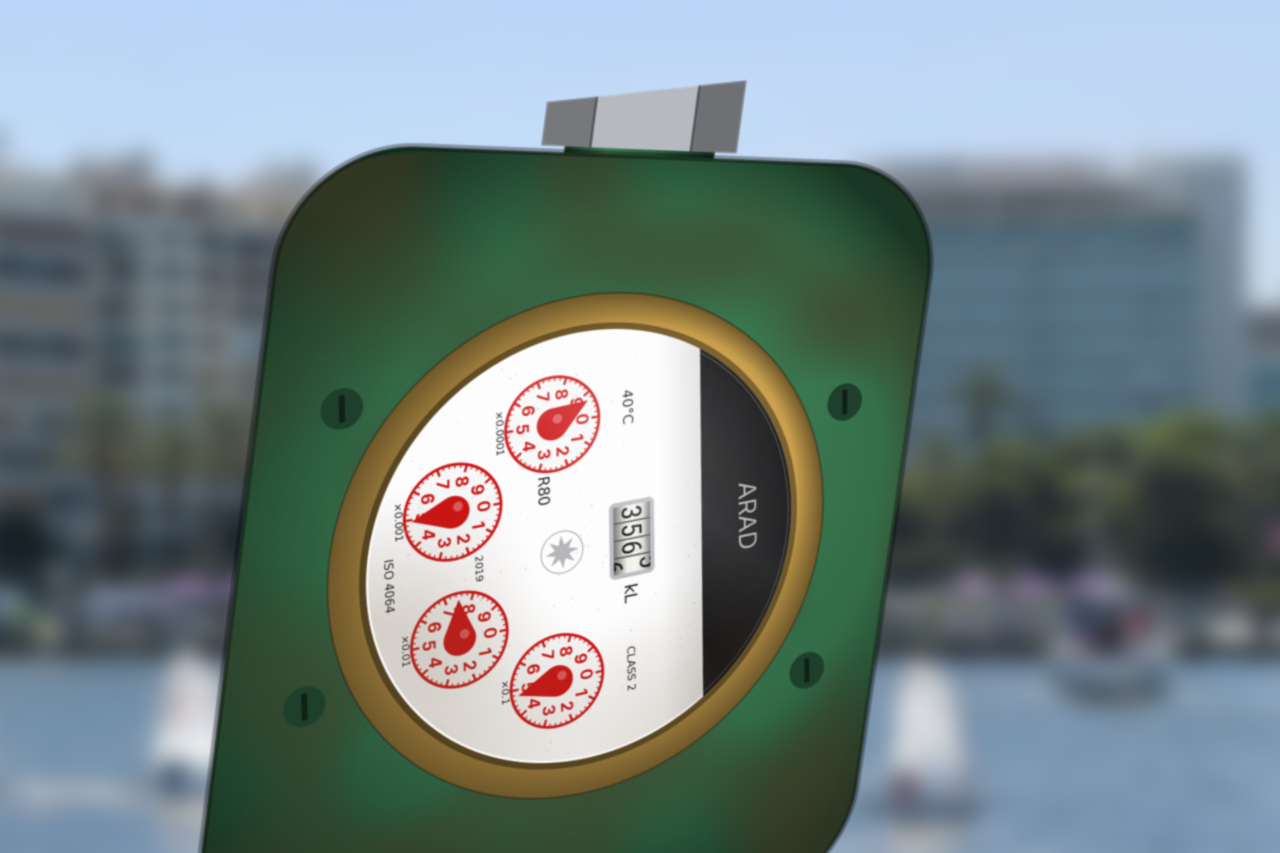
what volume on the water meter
3565.4749 kL
